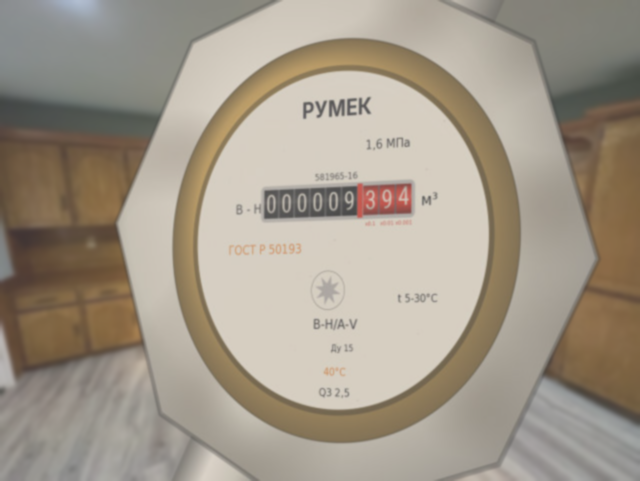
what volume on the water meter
9.394 m³
